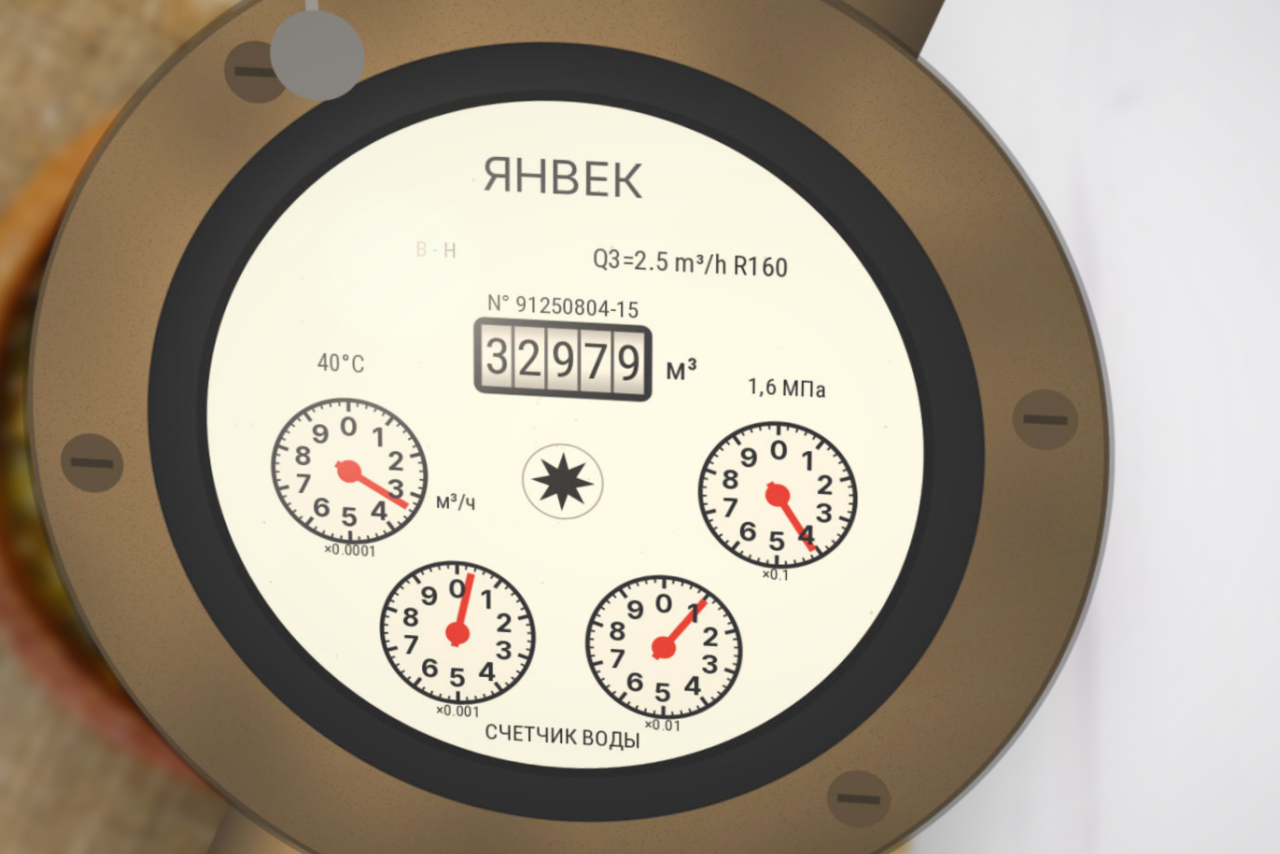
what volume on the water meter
32979.4103 m³
